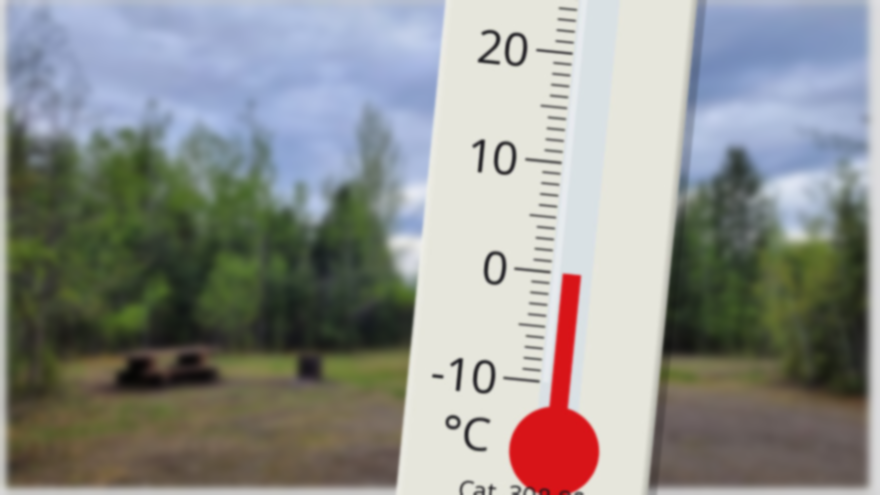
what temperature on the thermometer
0 °C
